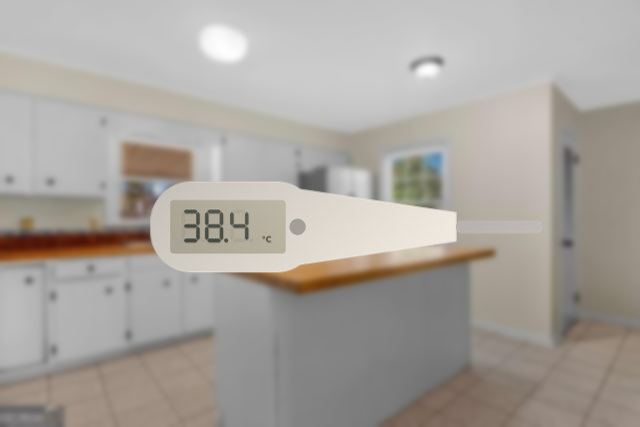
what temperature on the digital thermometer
38.4 °C
